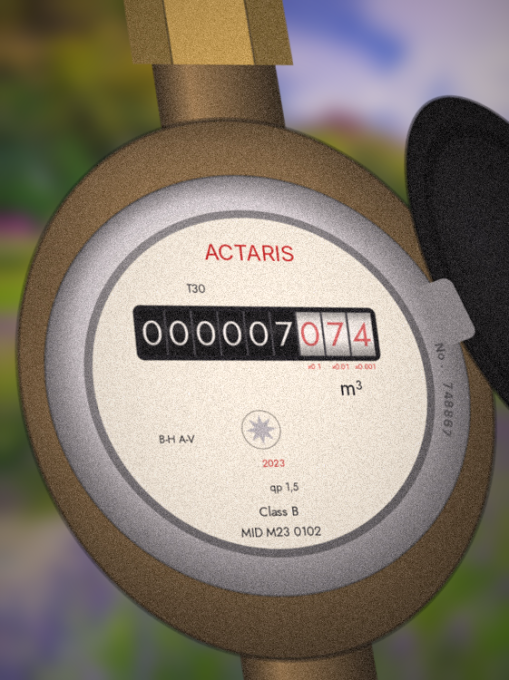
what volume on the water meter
7.074 m³
